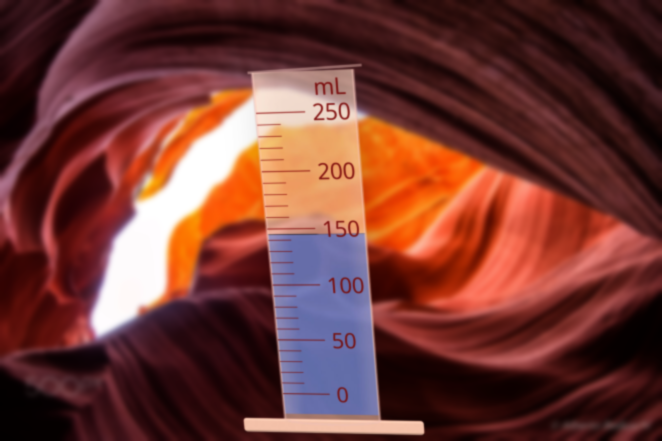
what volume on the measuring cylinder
145 mL
